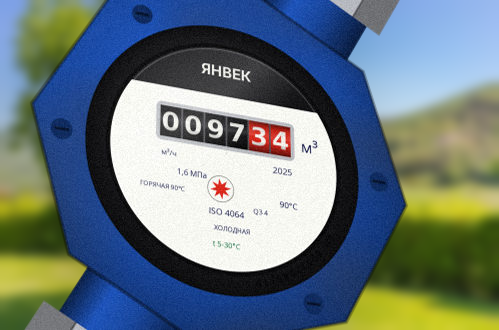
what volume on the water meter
97.34 m³
